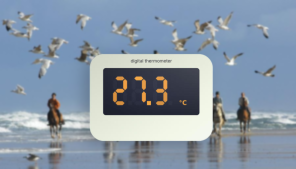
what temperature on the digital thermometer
27.3 °C
